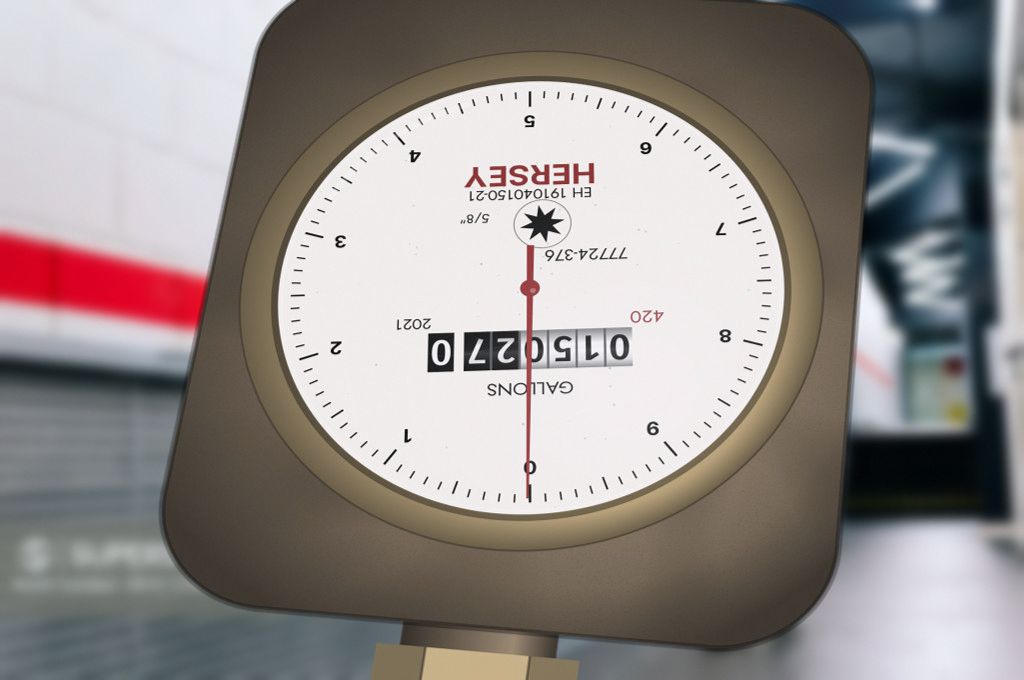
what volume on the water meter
150270.0 gal
